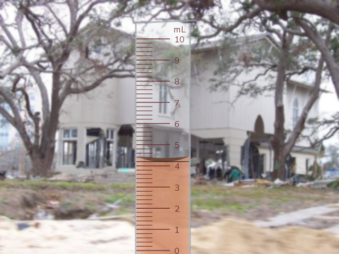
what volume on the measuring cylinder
4.2 mL
